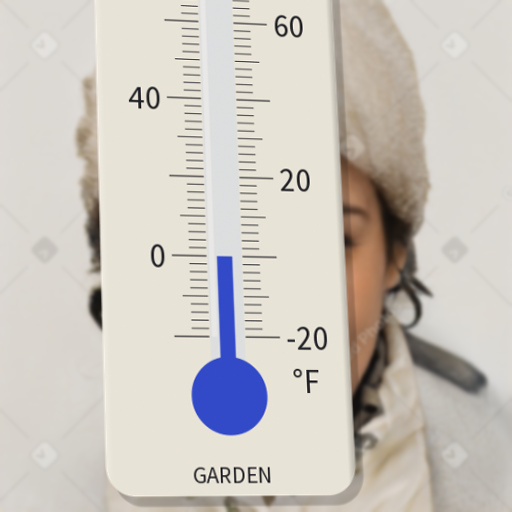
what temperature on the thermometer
0 °F
